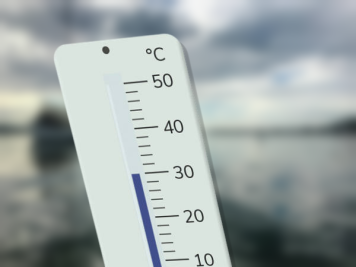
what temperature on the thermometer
30 °C
